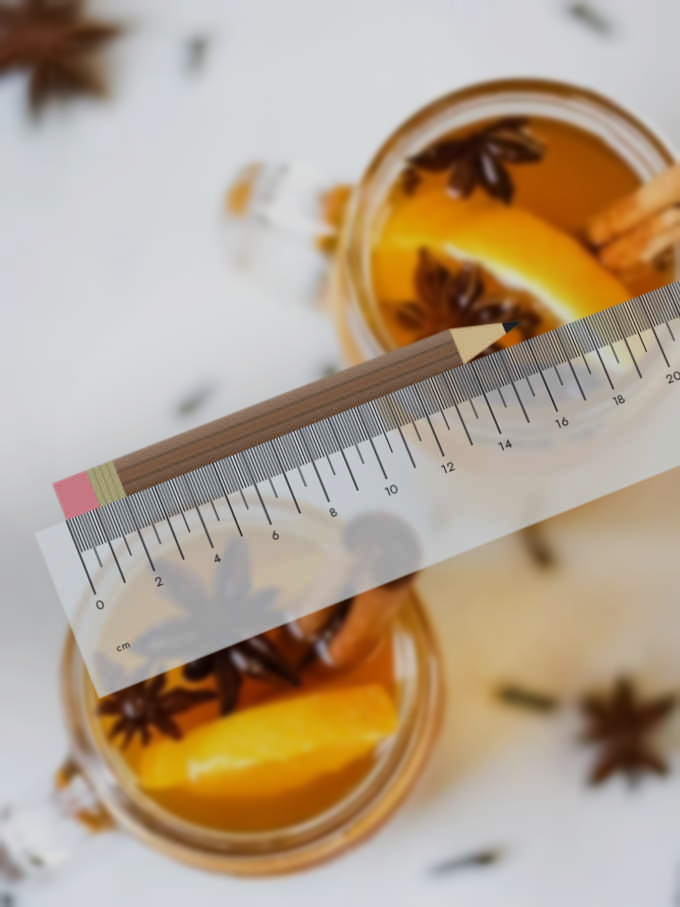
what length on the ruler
16 cm
